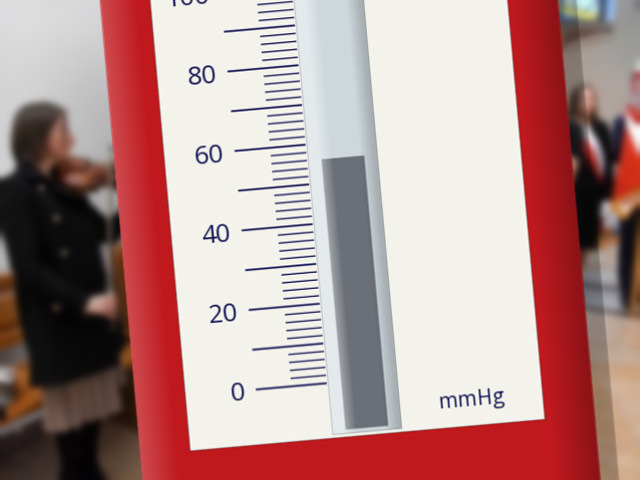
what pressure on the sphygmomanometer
56 mmHg
